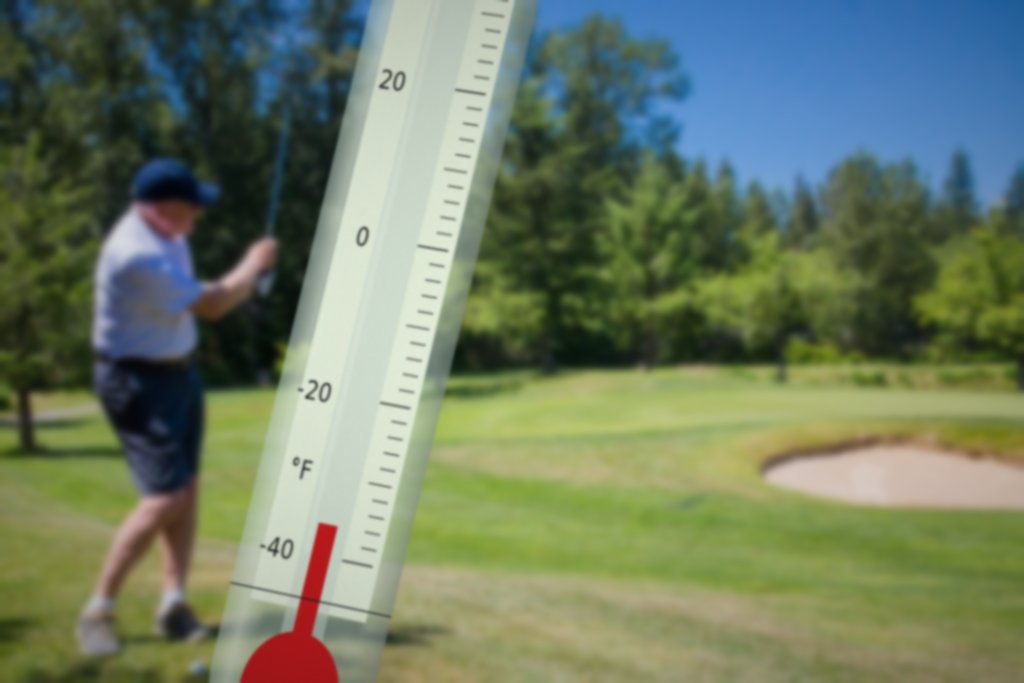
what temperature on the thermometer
-36 °F
